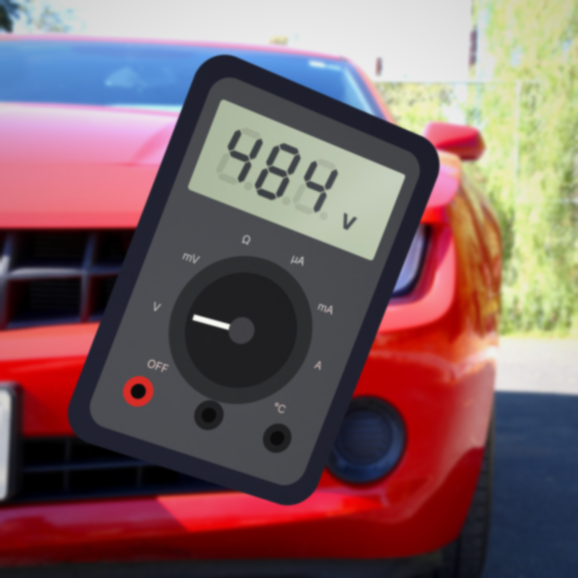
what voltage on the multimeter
484 V
